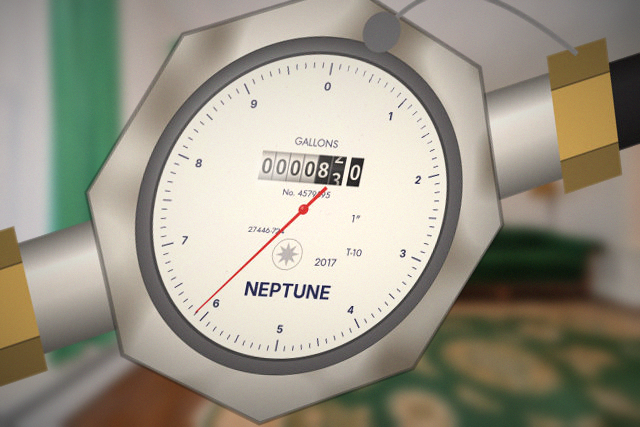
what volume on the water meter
826.1 gal
